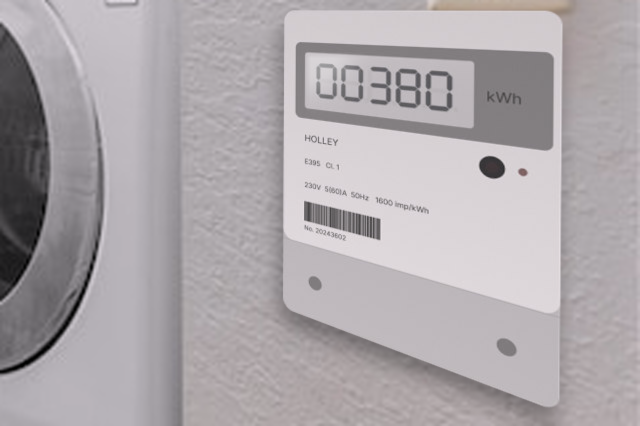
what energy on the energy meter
380 kWh
